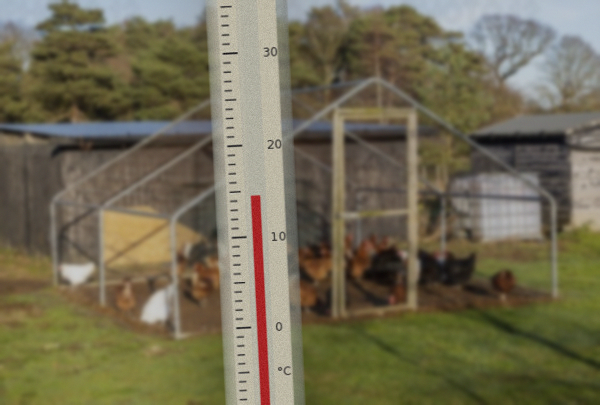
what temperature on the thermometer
14.5 °C
